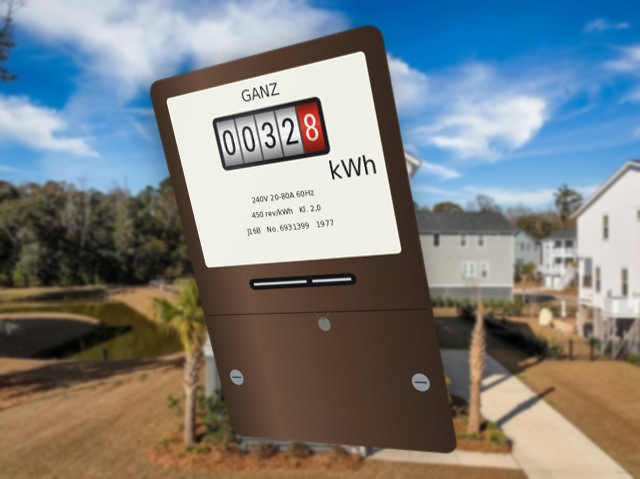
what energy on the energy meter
32.8 kWh
